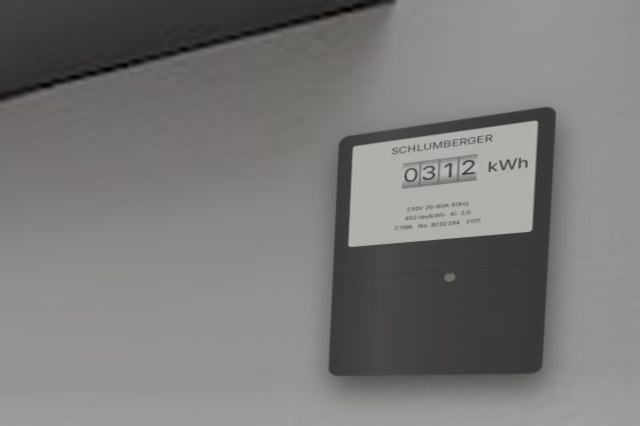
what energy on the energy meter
312 kWh
